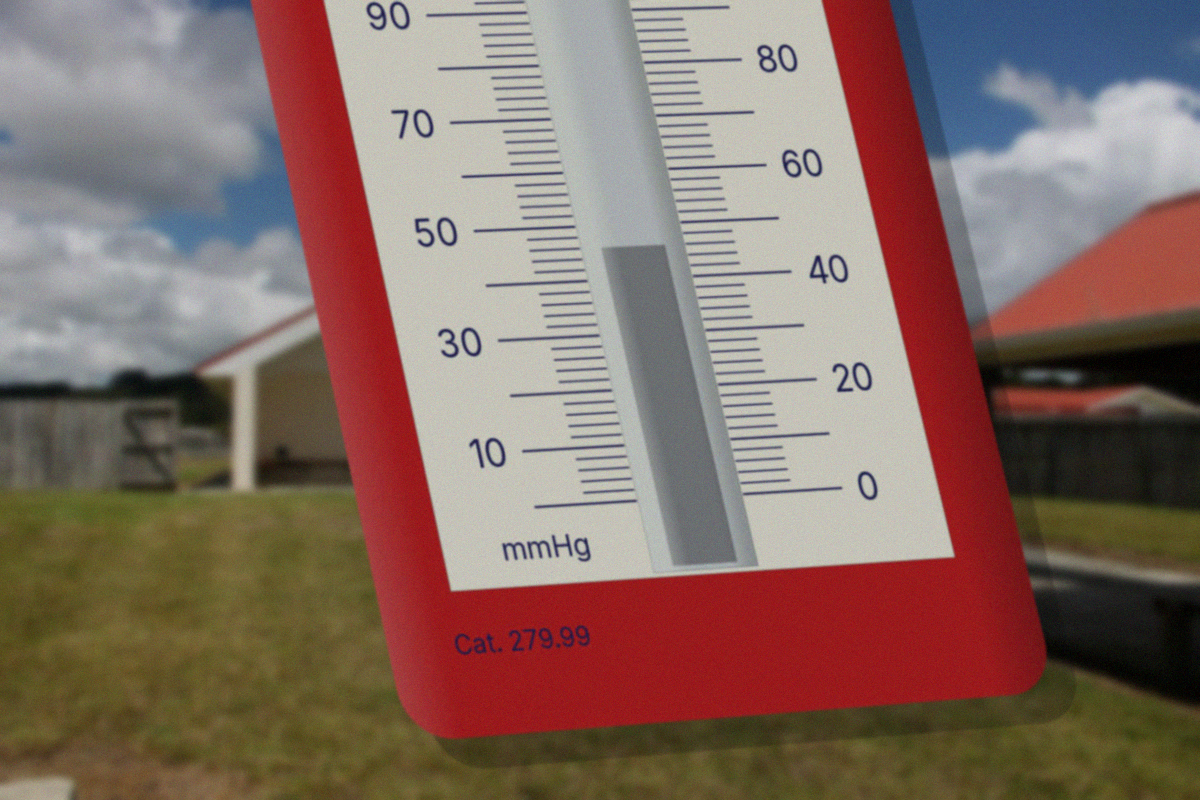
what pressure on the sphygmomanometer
46 mmHg
